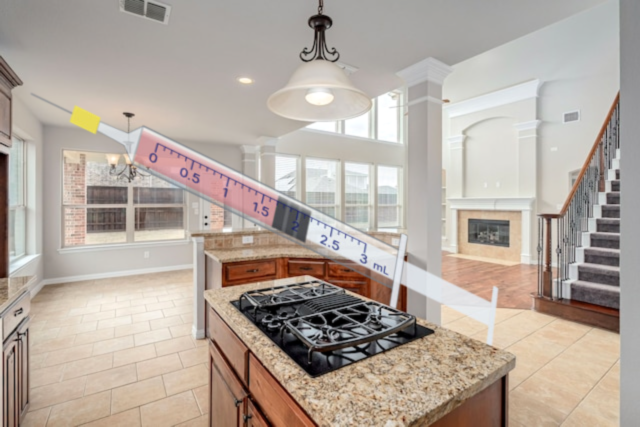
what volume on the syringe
1.7 mL
